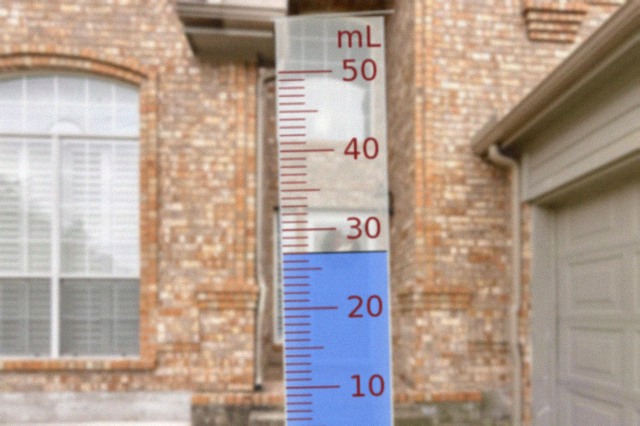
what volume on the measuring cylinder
27 mL
